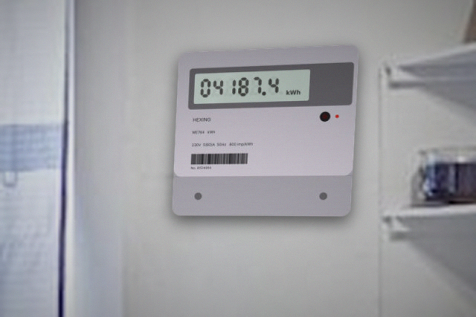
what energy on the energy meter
4187.4 kWh
